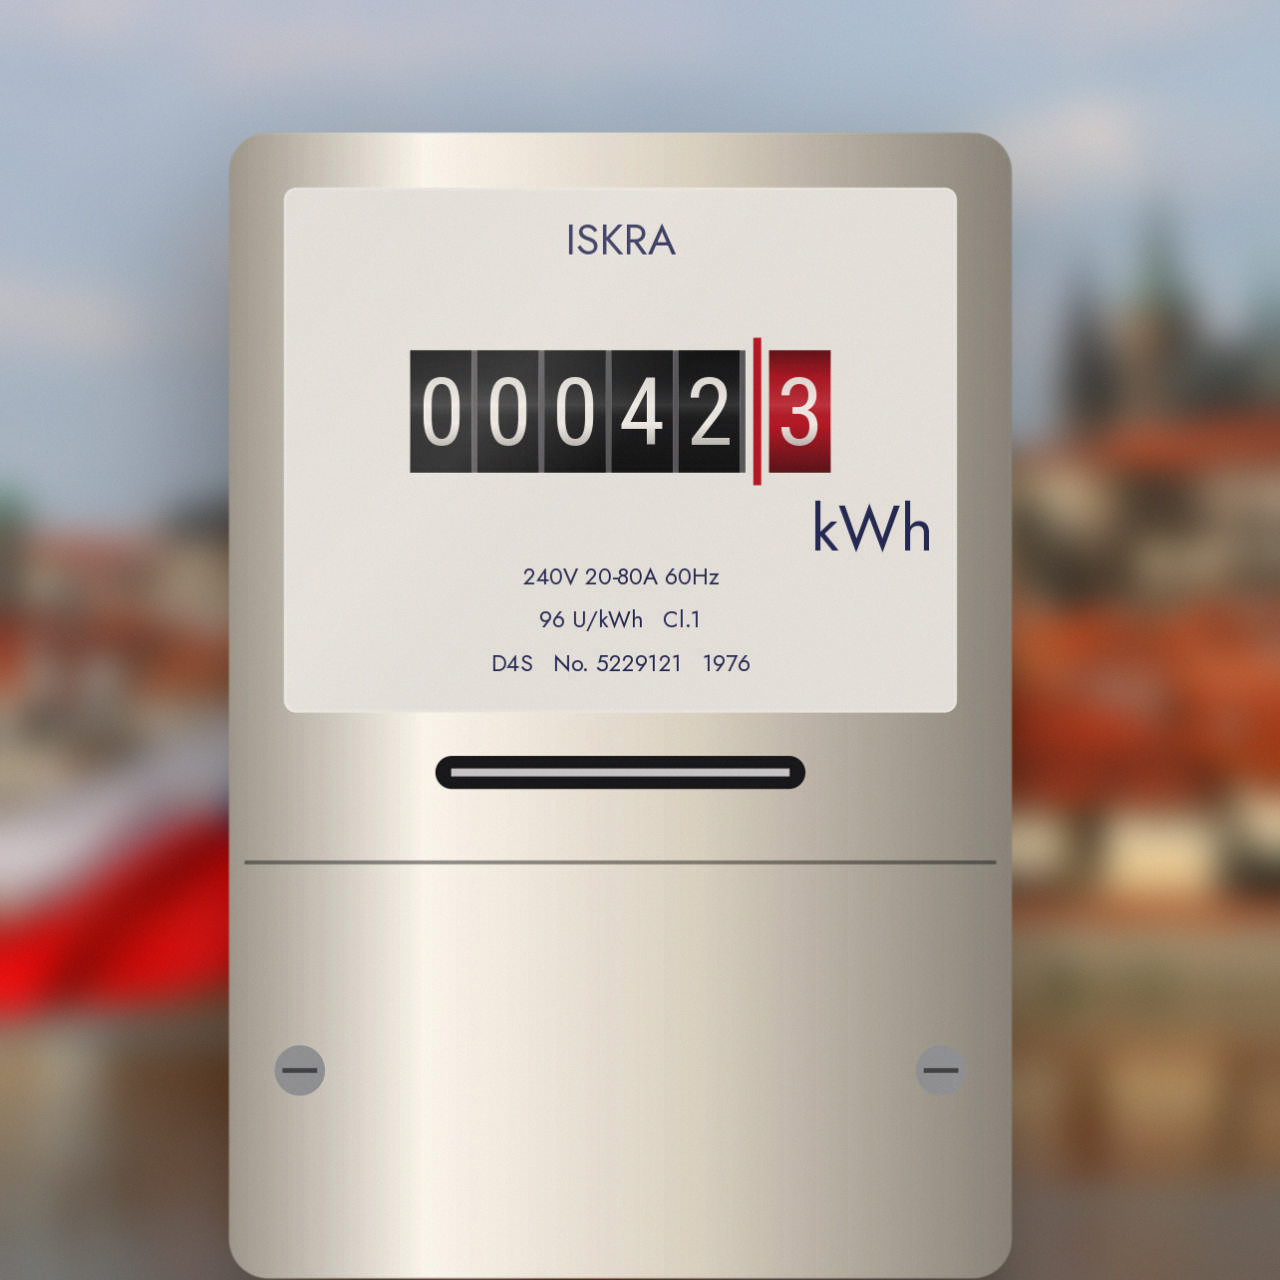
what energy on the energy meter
42.3 kWh
